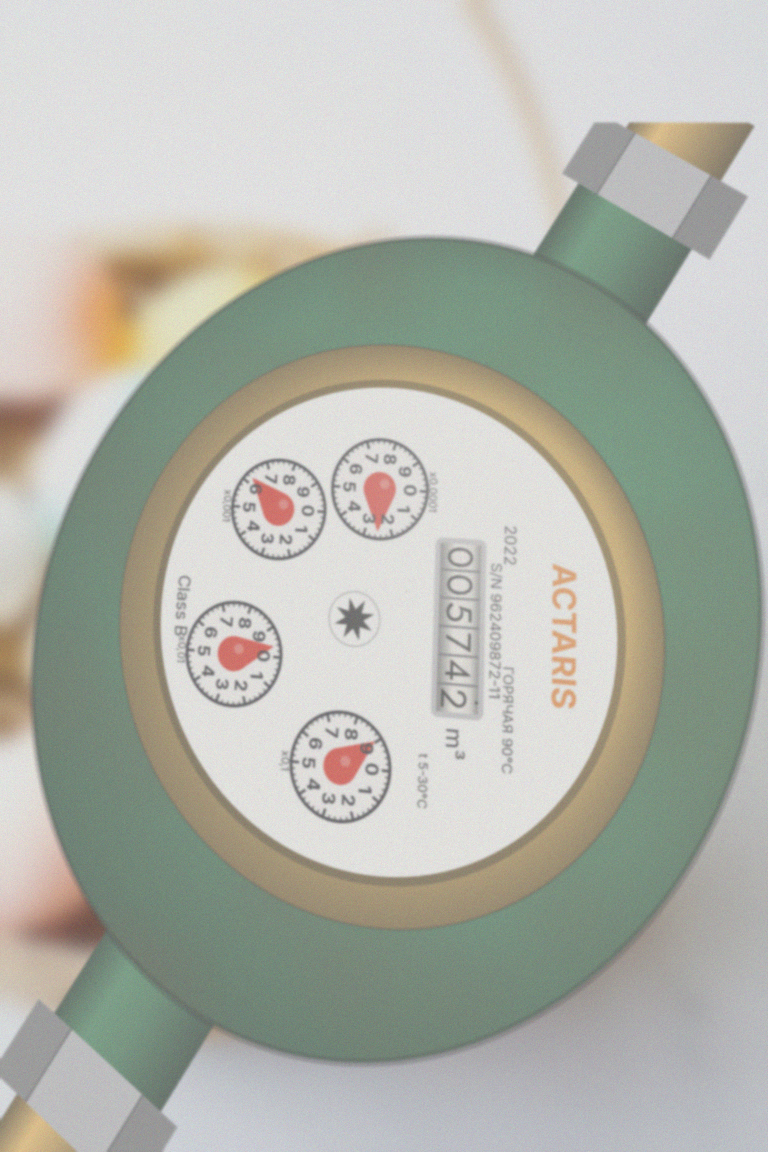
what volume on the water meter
5741.8962 m³
